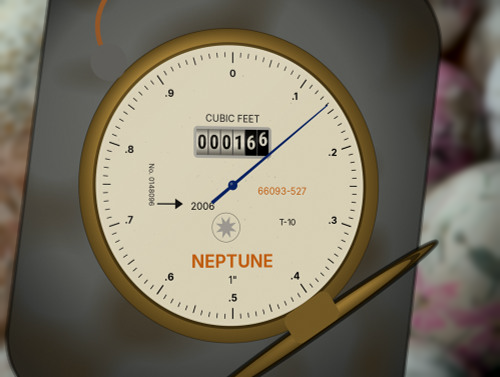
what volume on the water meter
166.14 ft³
